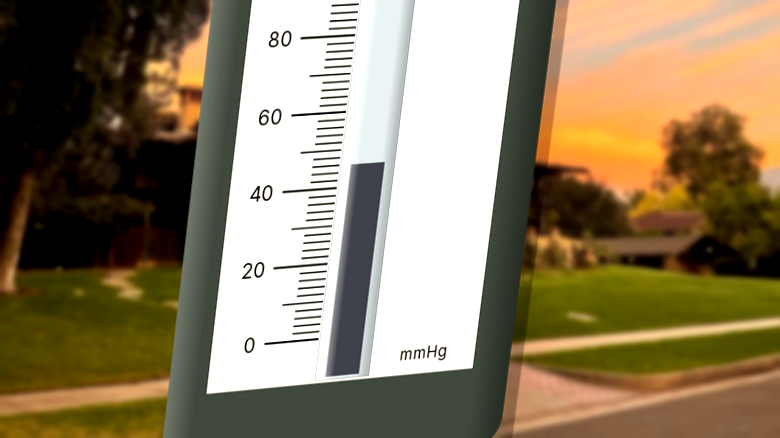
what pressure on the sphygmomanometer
46 mmHg
